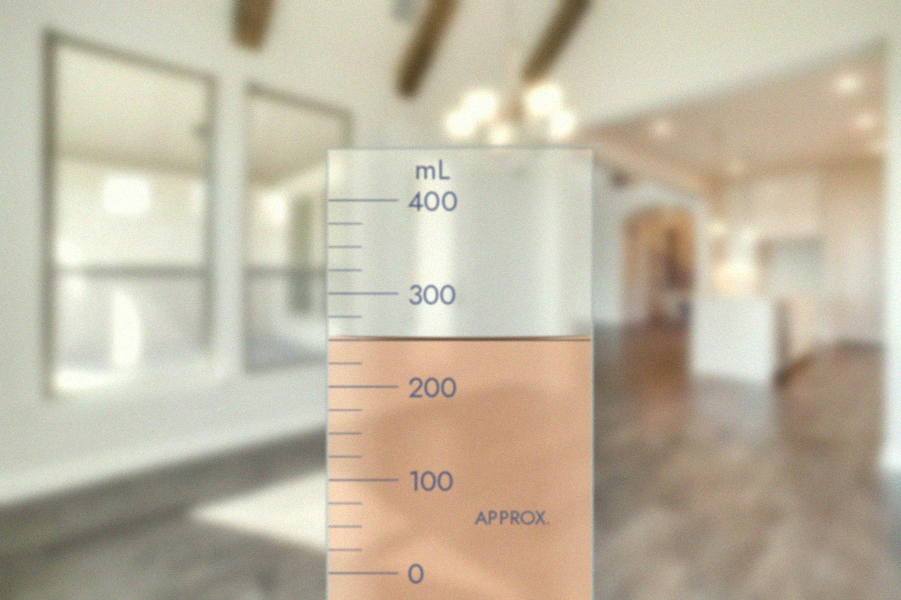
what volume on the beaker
250 mL
